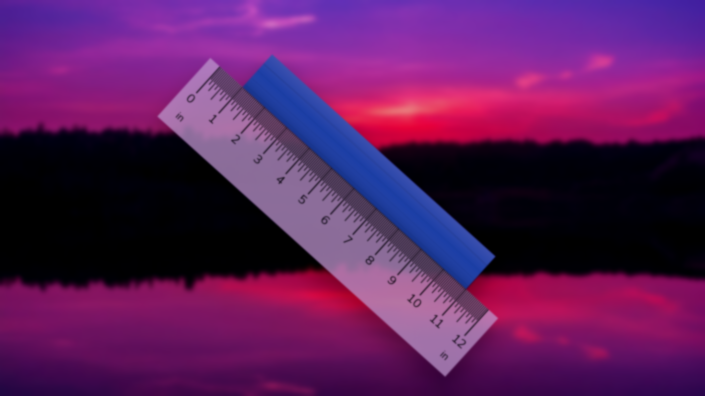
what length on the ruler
10 in
